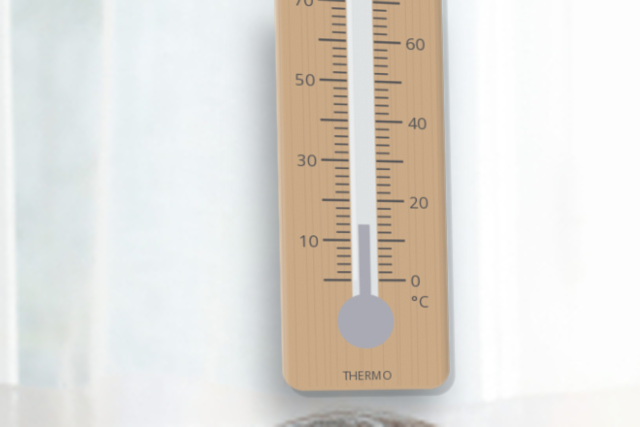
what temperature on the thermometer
14 °C
